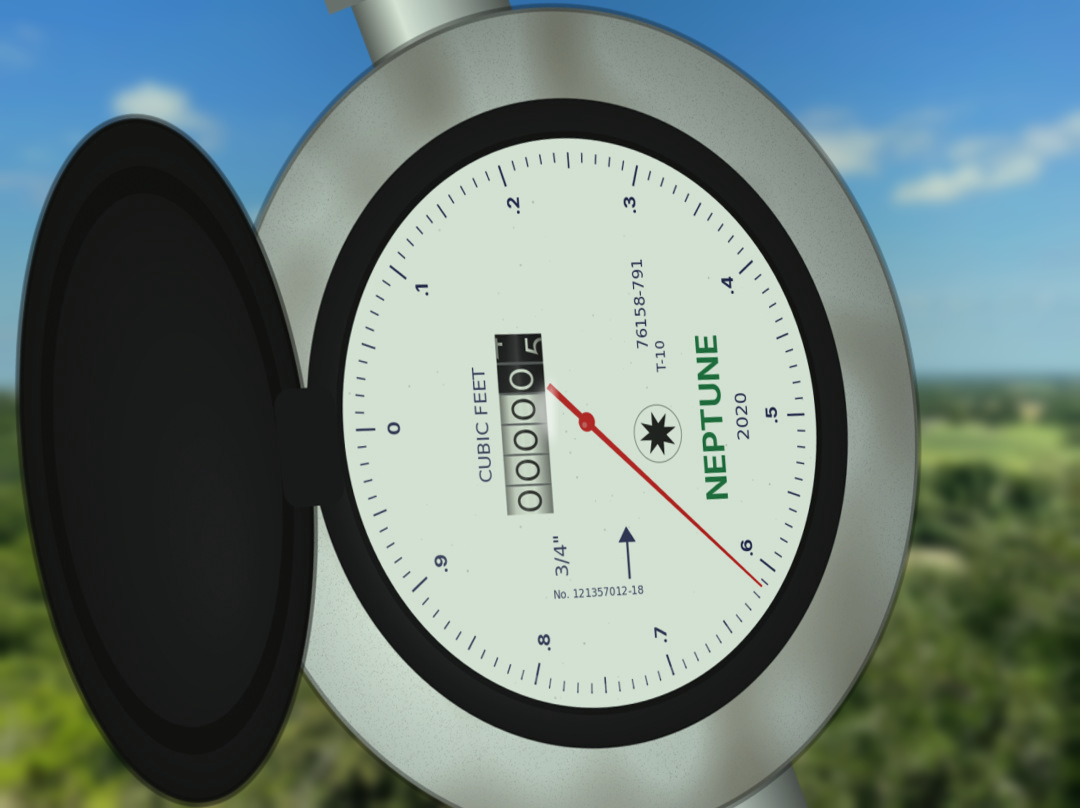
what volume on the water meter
4.61 ft³
